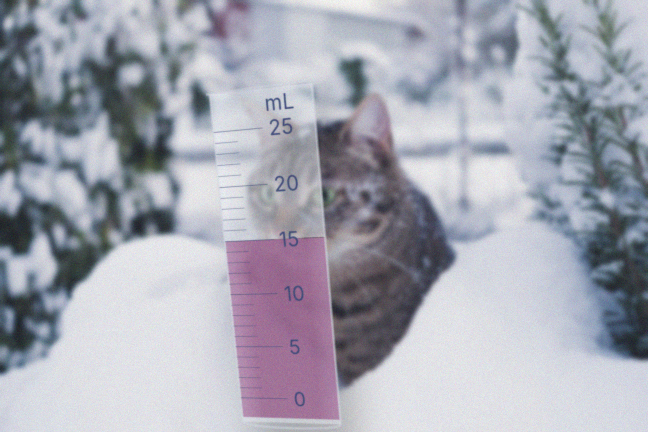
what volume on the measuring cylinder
15 mL
